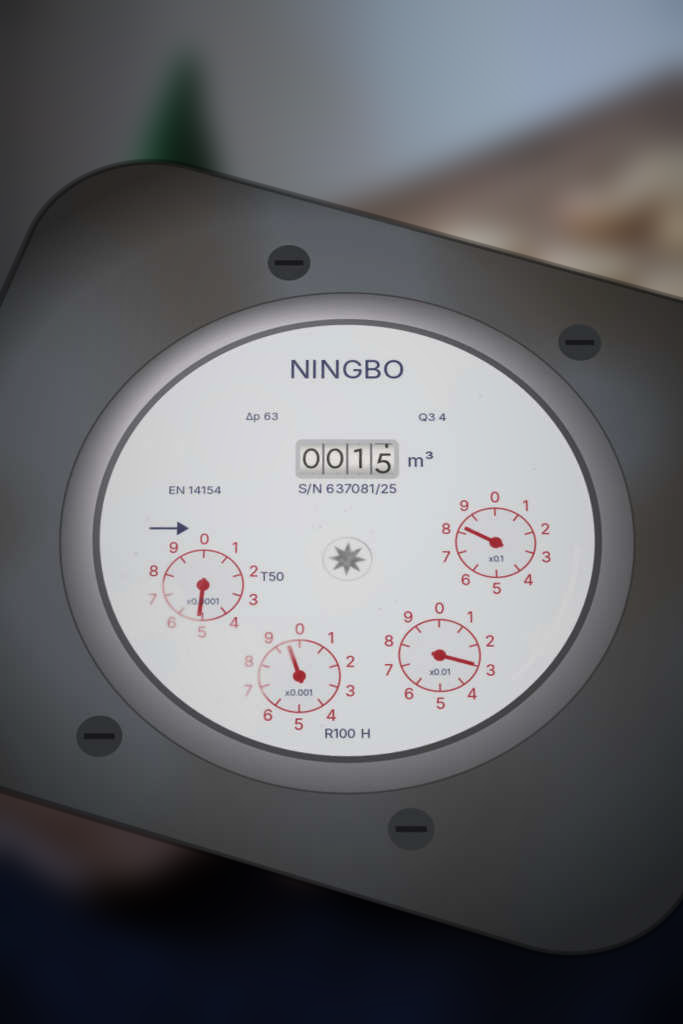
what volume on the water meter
14.8295 m³
